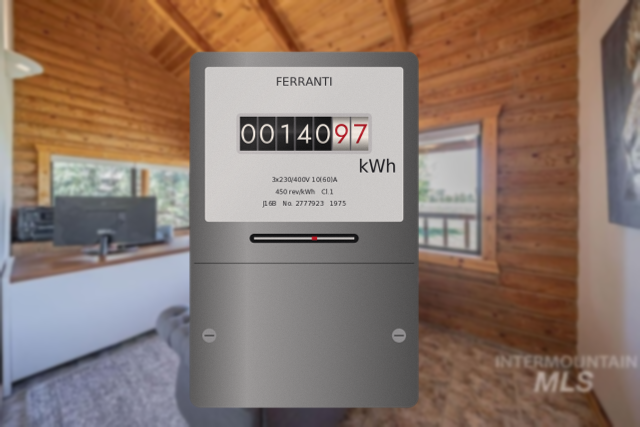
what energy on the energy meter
140.97 kWh
